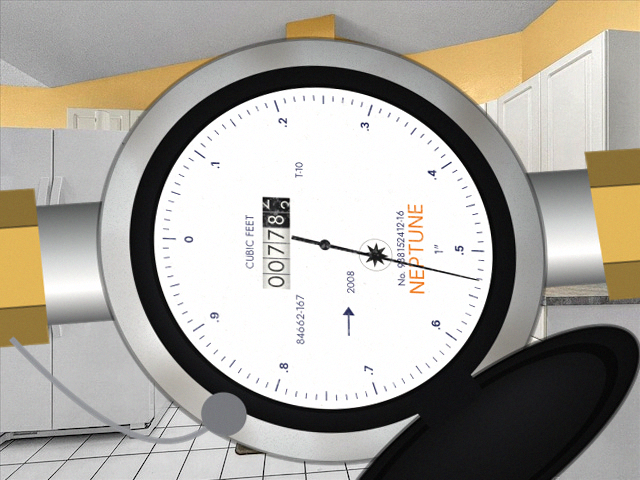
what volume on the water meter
7782.53 ft³
